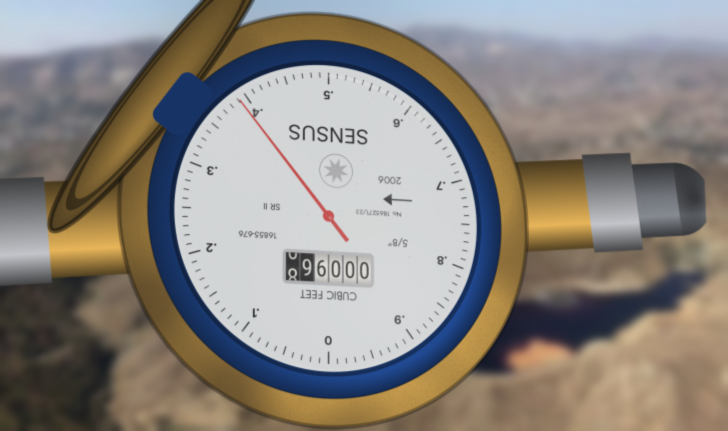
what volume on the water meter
968.39 ft³
